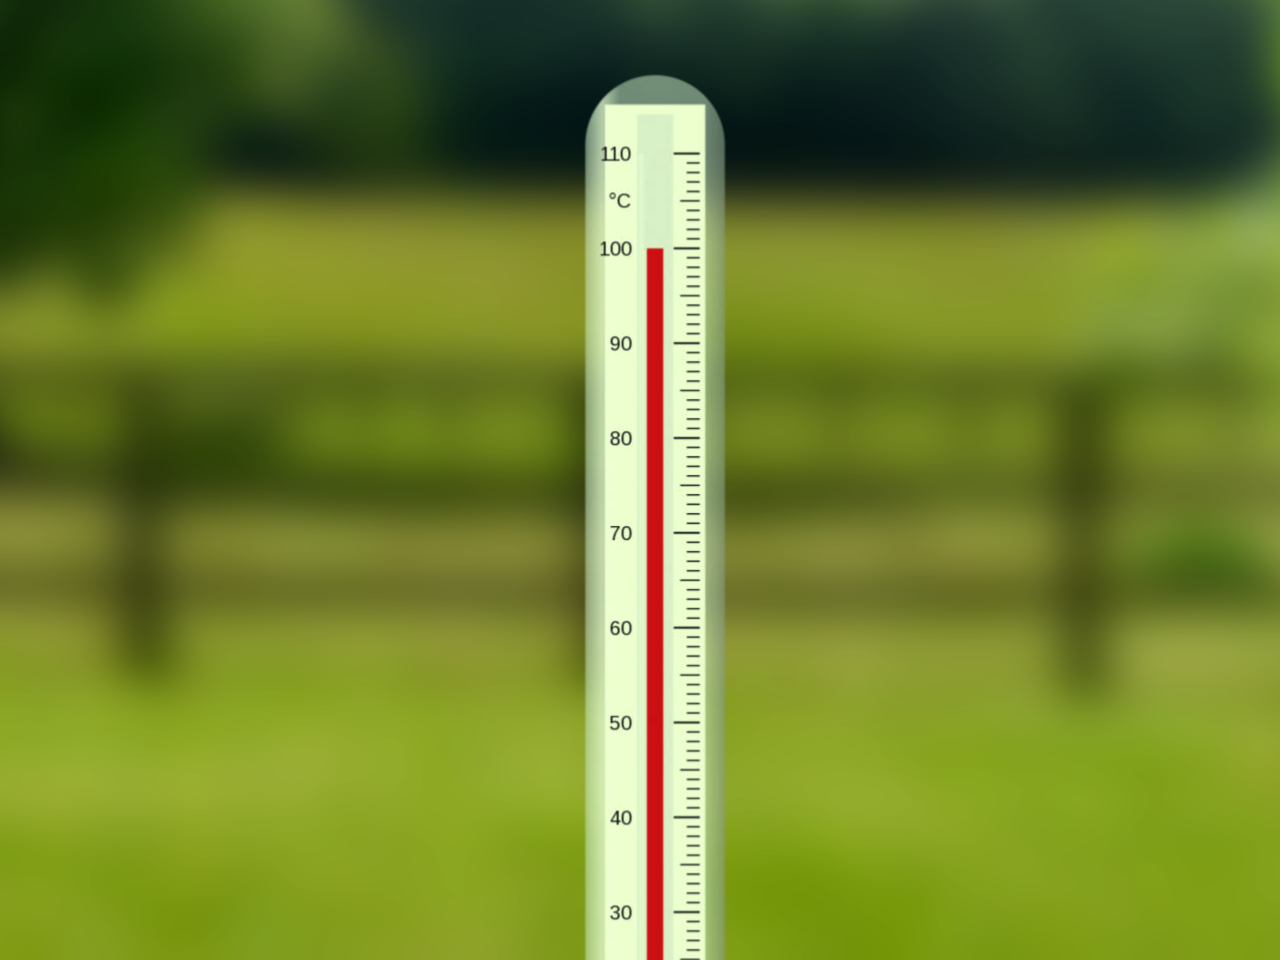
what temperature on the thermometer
100 °C
